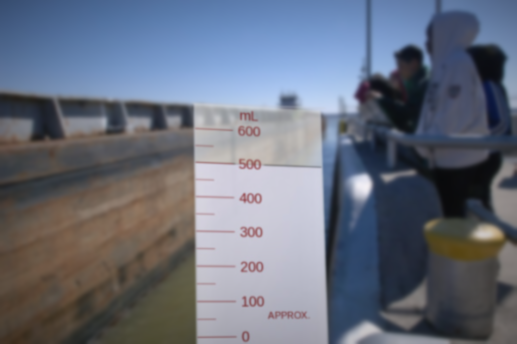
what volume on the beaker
500 mL
